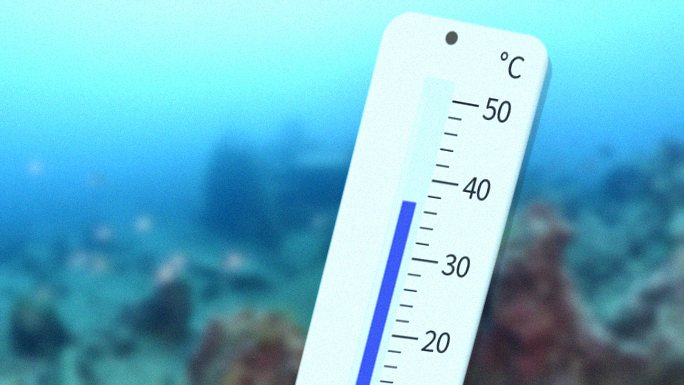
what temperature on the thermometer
37 °C
